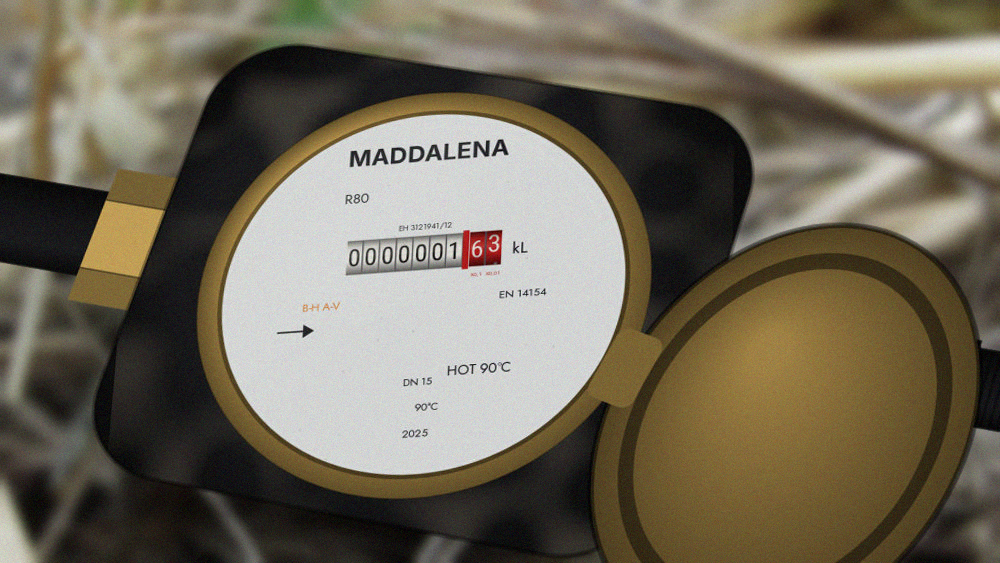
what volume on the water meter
1.63 kL
